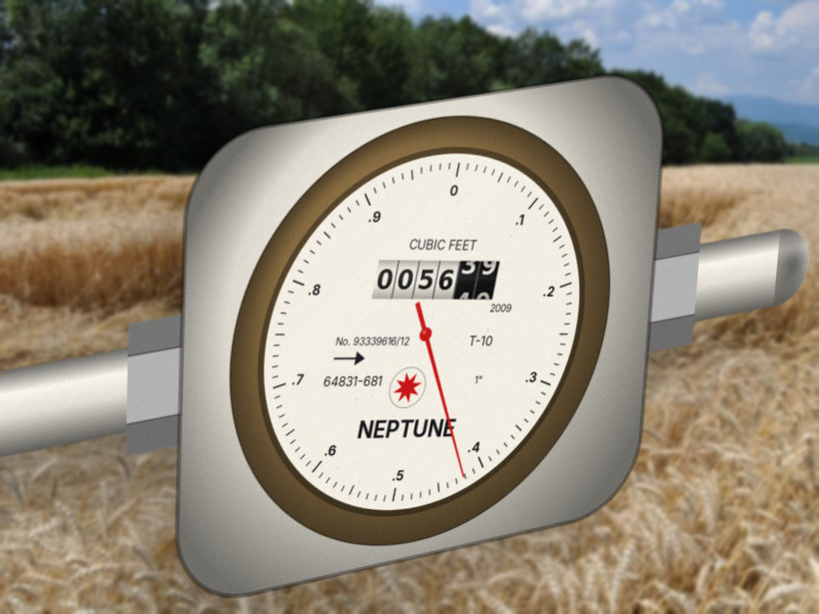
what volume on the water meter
5639.42 ft³
